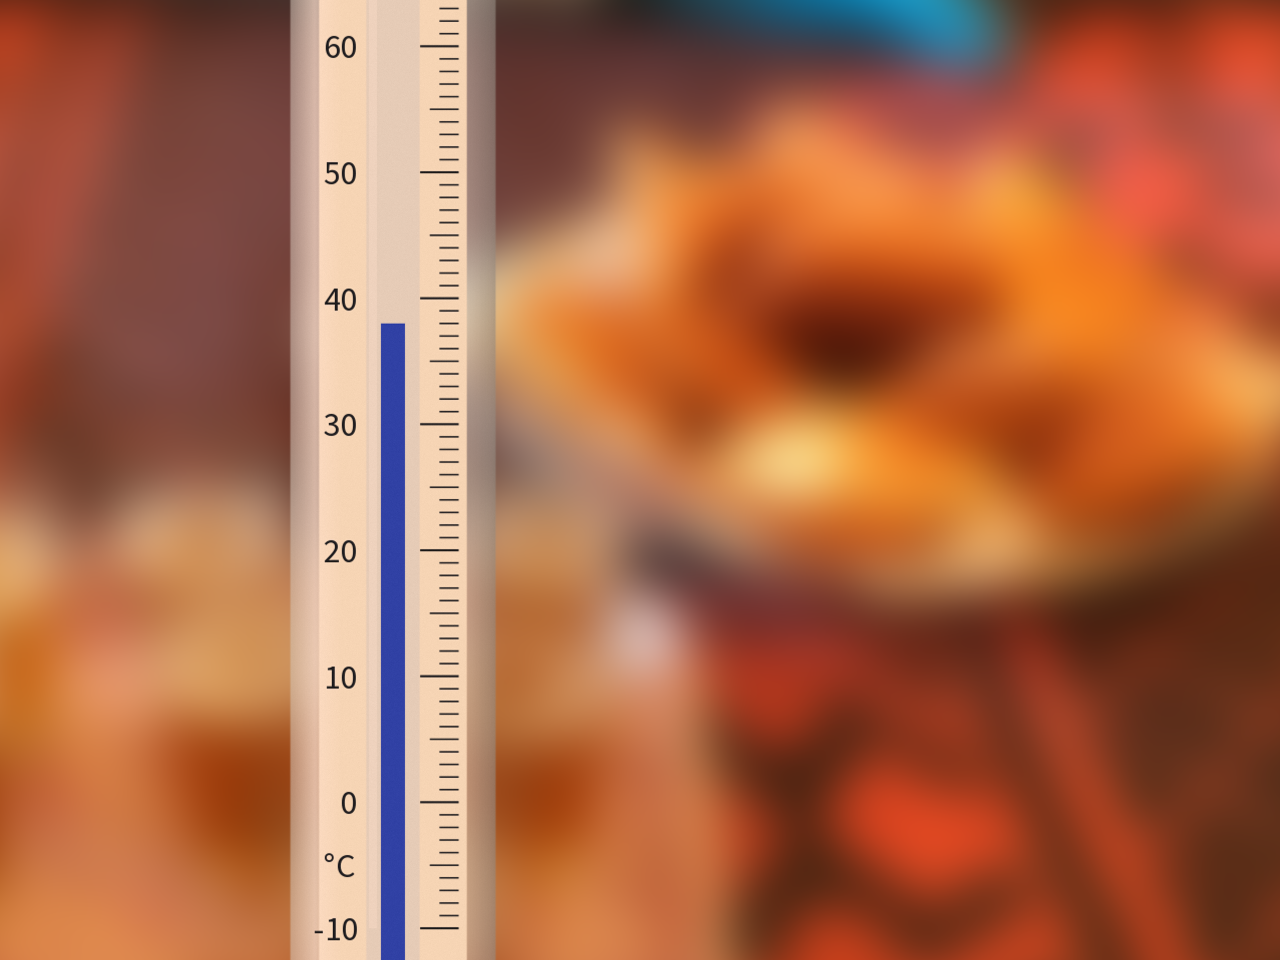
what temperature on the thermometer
38 °C
